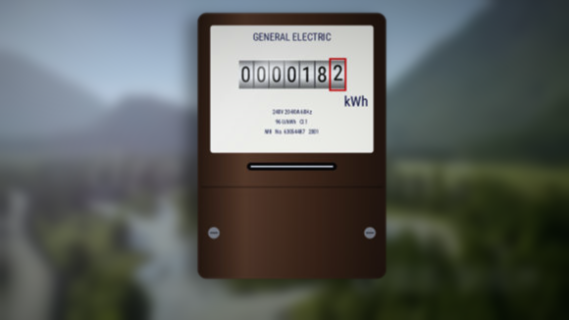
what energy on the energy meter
18.2 kWh
